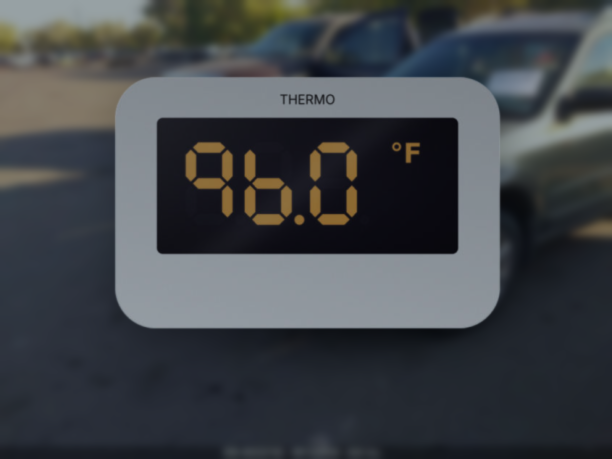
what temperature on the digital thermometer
96.0 °F
